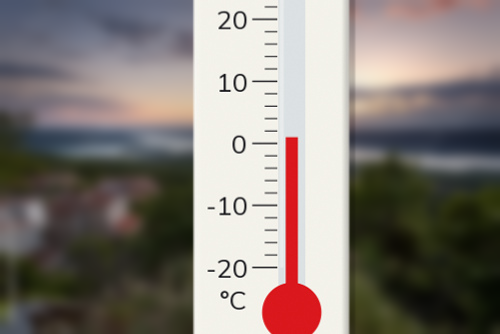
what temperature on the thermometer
1 °C
